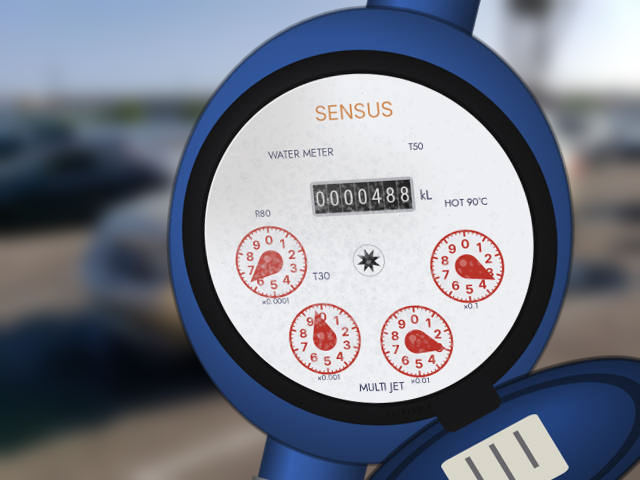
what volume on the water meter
488.3296 kL
